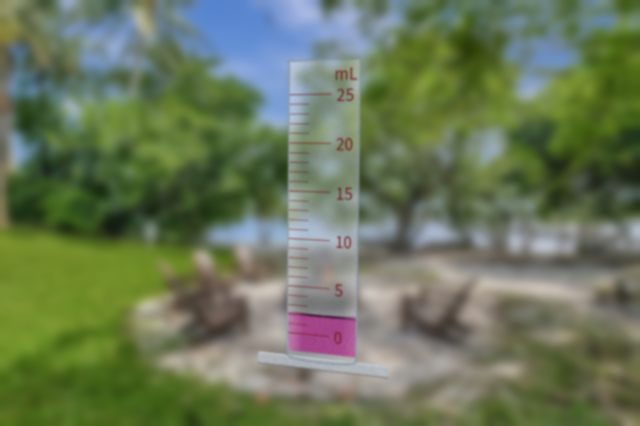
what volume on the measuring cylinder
2 mL
